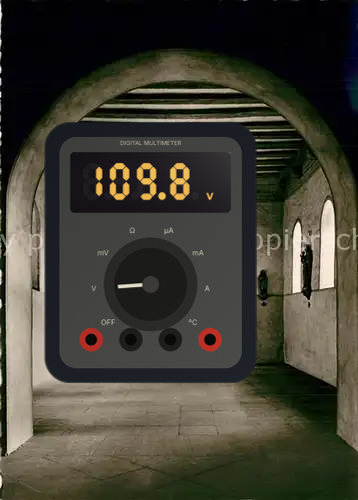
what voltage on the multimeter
109.8 V
